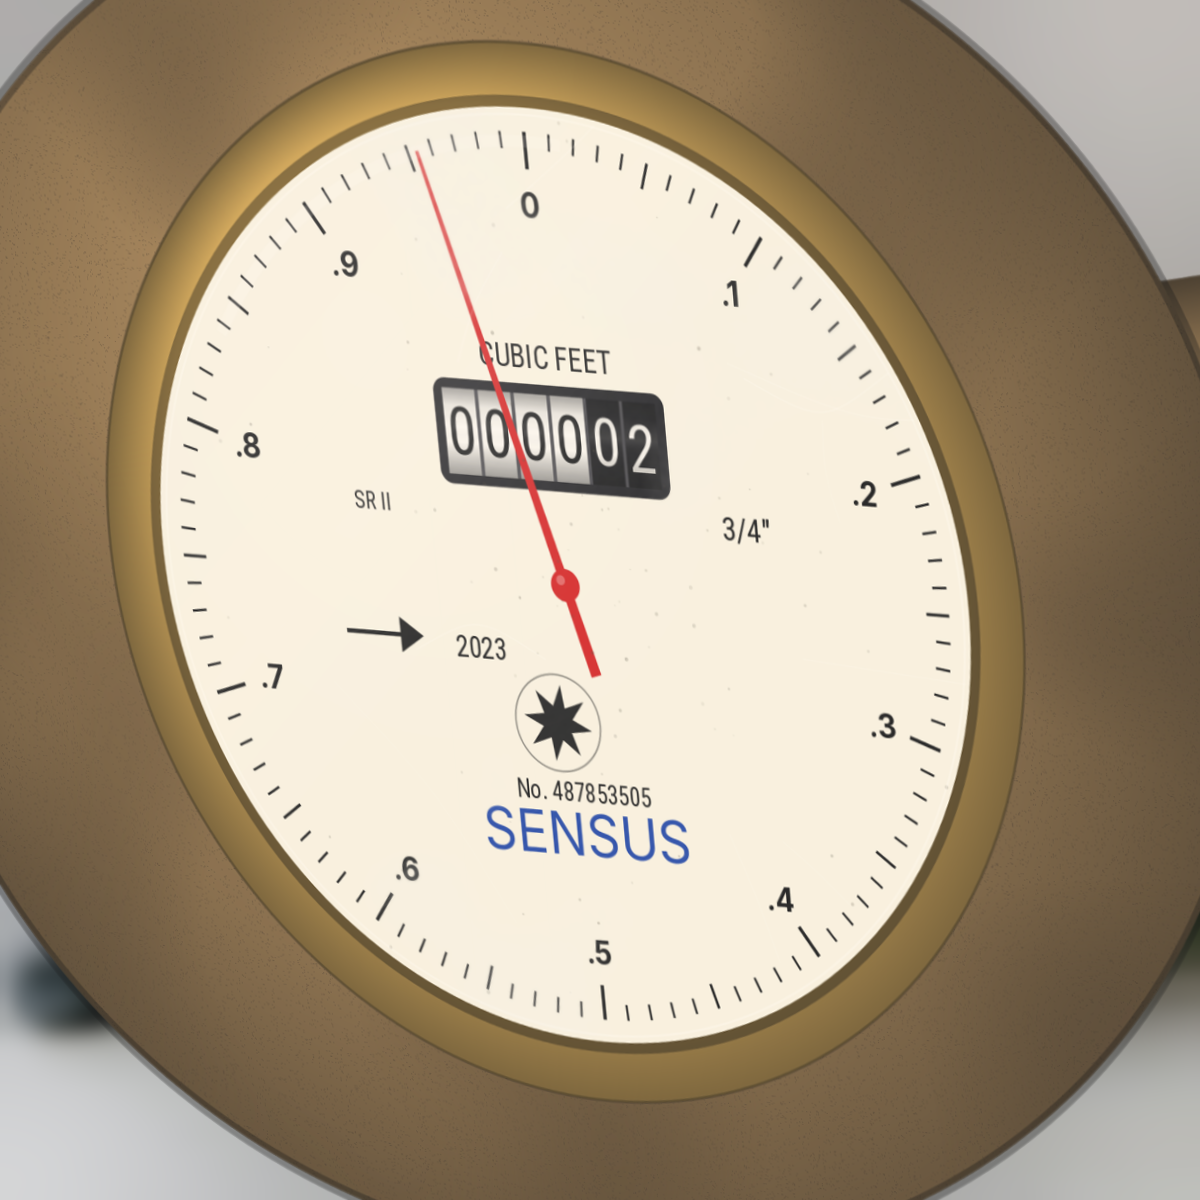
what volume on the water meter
1.95 ft³
